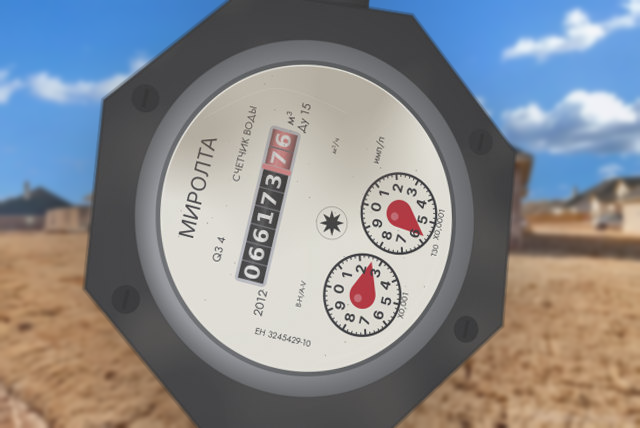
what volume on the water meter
66173.7625 m³
